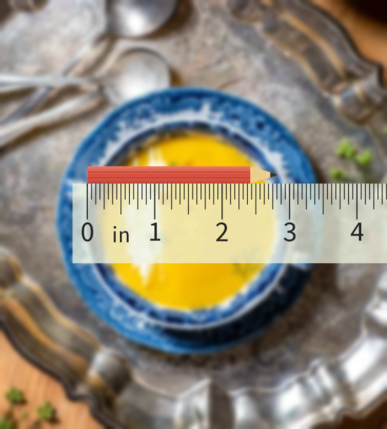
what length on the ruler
2.8125 in
